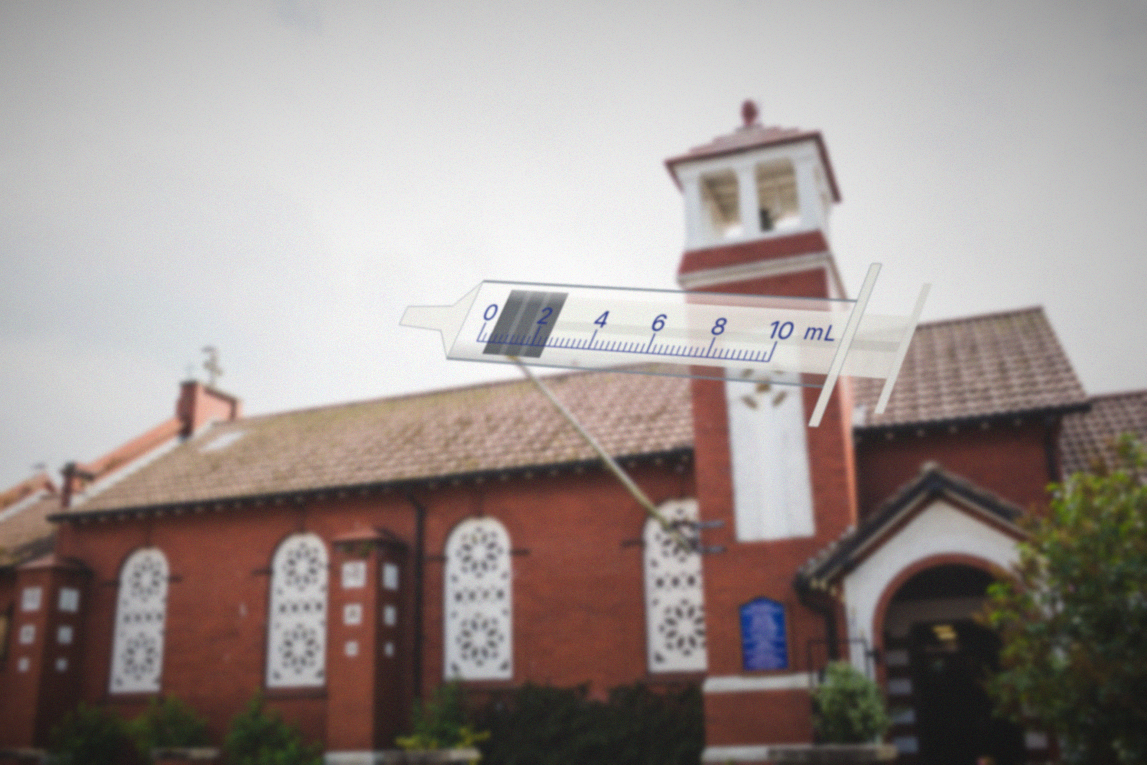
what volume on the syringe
0.4 mL
